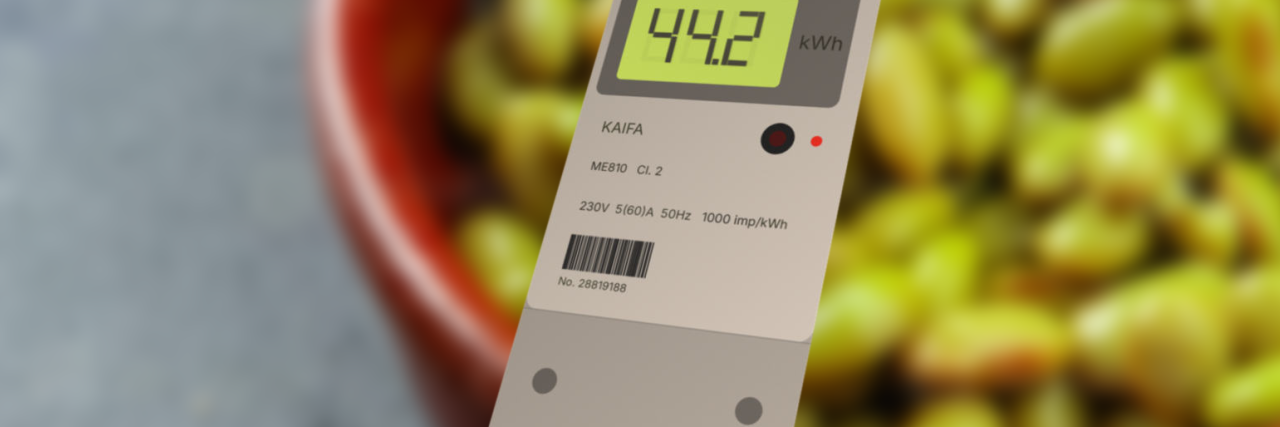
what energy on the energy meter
44.2 kWh
